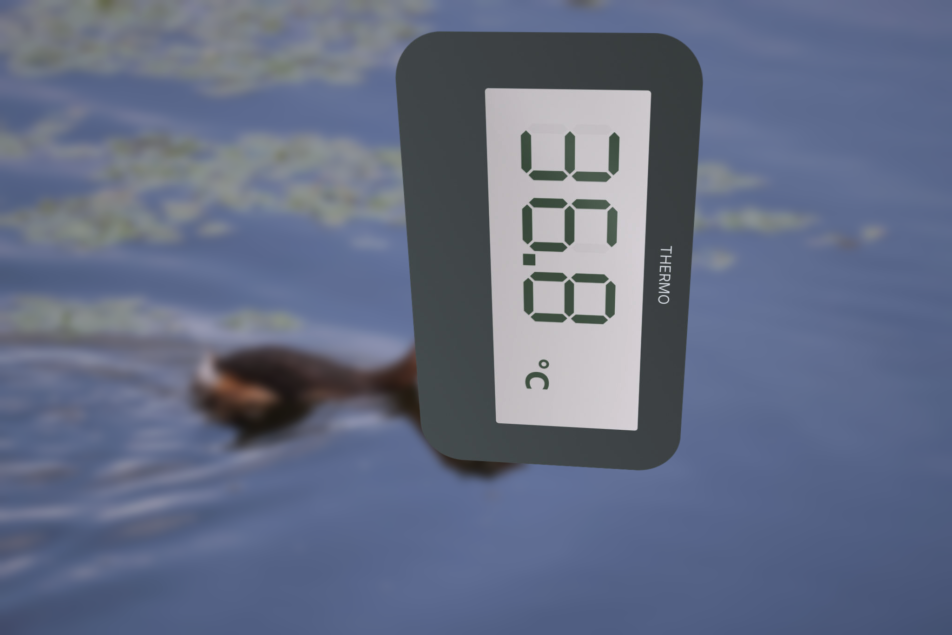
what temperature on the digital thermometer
36.8 °C
